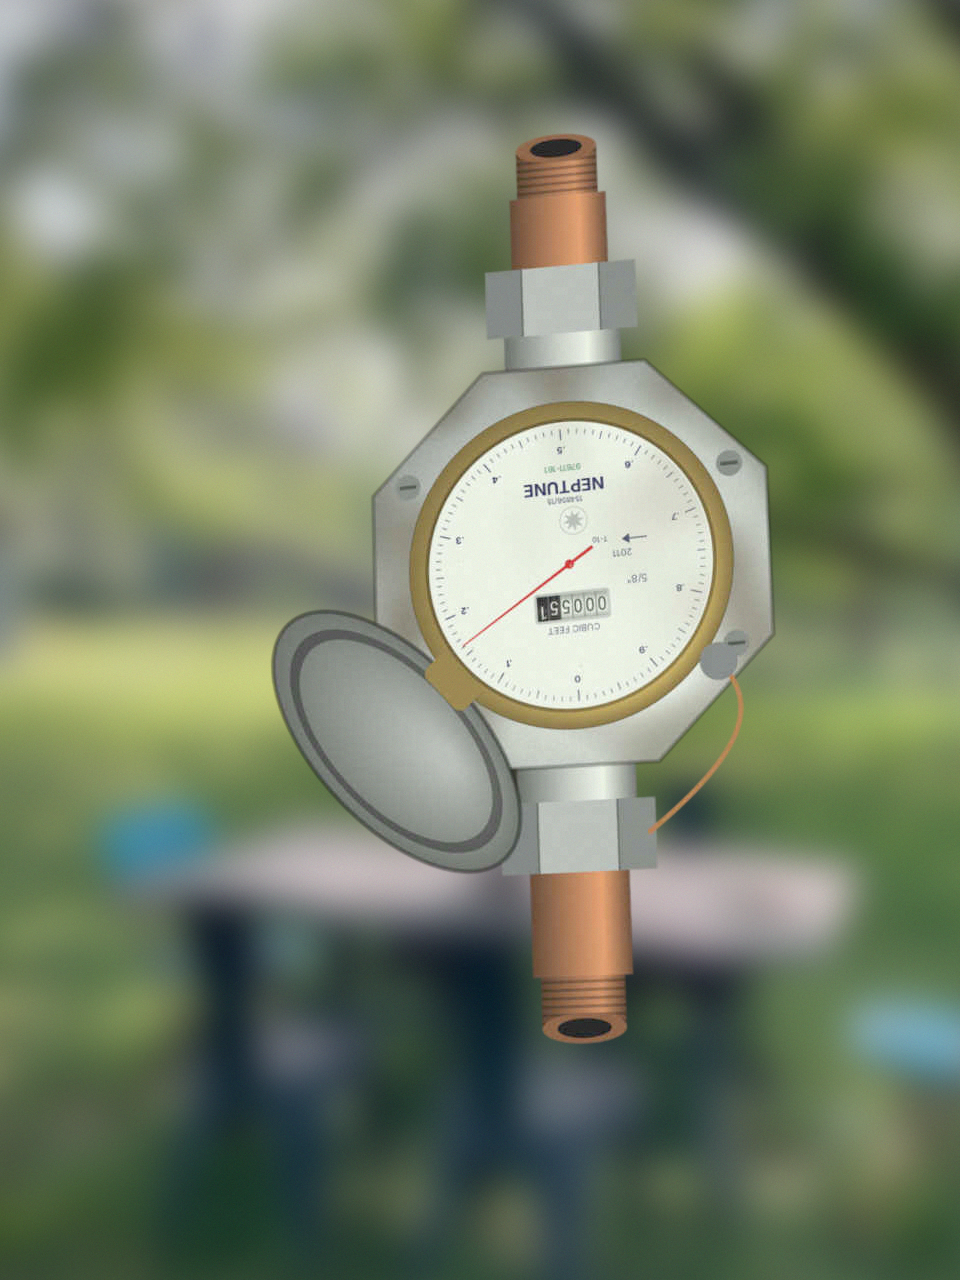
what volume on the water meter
551.16 ft³
